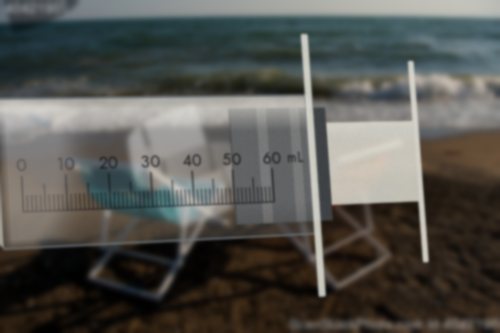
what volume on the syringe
50 mL
